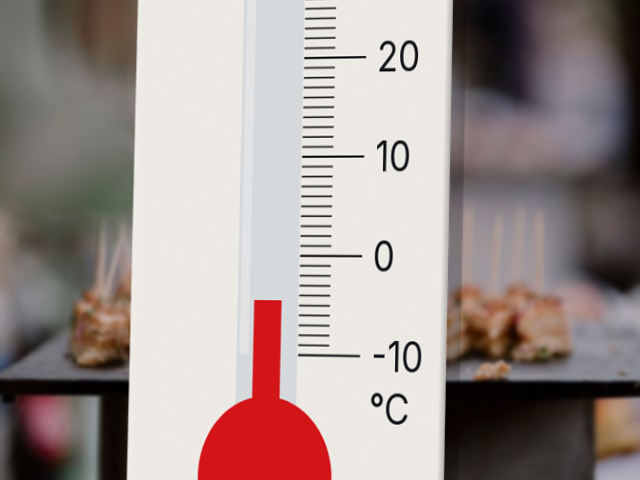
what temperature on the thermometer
-4.5 °C
